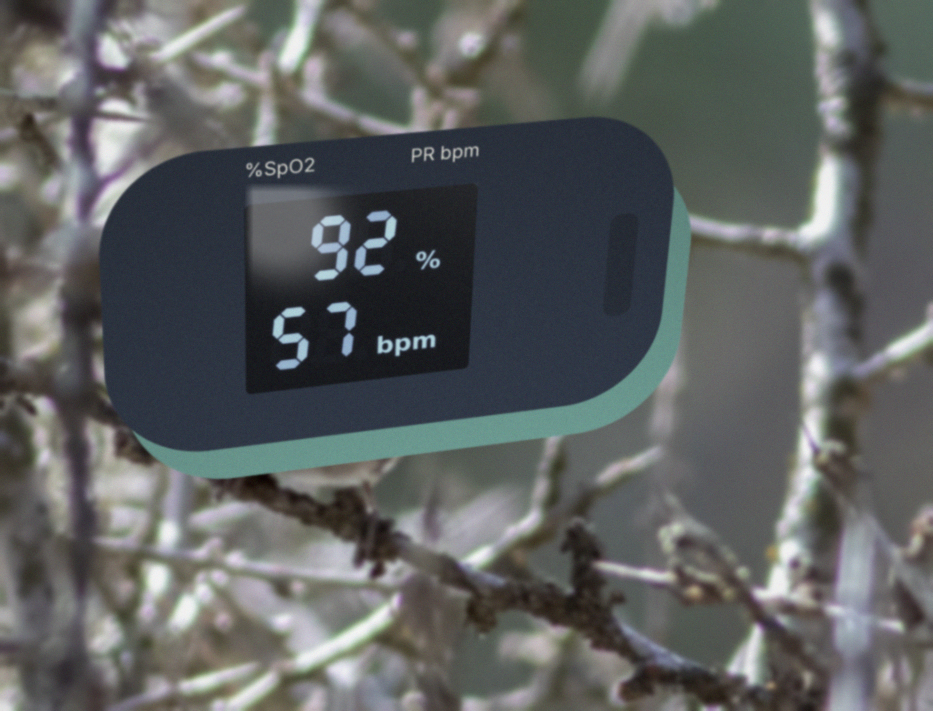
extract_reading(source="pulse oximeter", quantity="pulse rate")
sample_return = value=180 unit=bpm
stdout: value=57 unit=bpm
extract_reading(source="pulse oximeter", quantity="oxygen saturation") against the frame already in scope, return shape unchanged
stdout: value=92 unit=%
